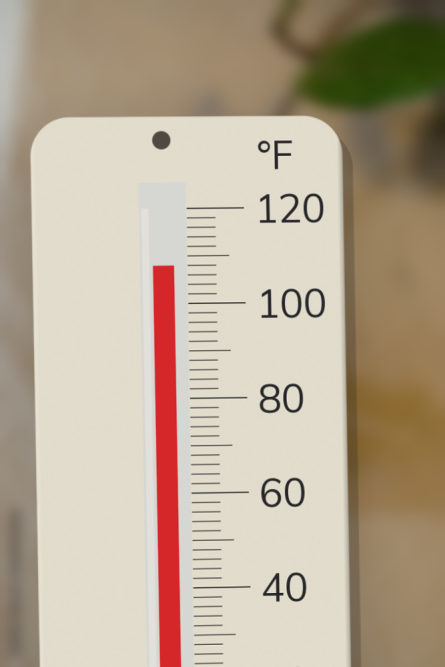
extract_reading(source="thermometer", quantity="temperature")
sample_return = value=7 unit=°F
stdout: value=108 unit=°F
